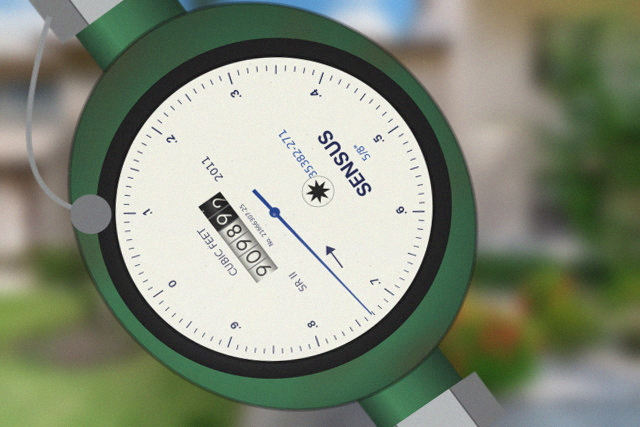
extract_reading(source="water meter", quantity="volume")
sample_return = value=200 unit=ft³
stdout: value=909891.73 unit=ft³
